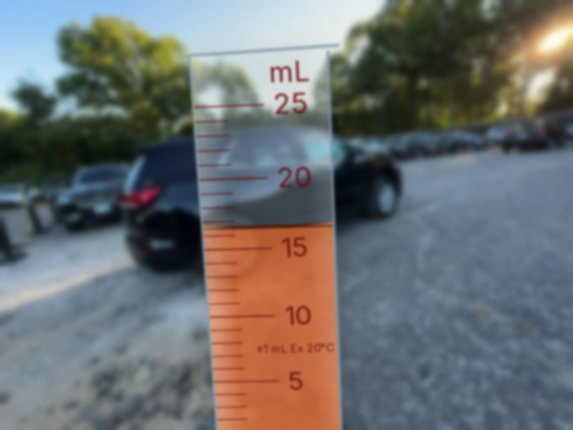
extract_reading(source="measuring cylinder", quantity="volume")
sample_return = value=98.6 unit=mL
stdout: value=16.5 unit=mL
